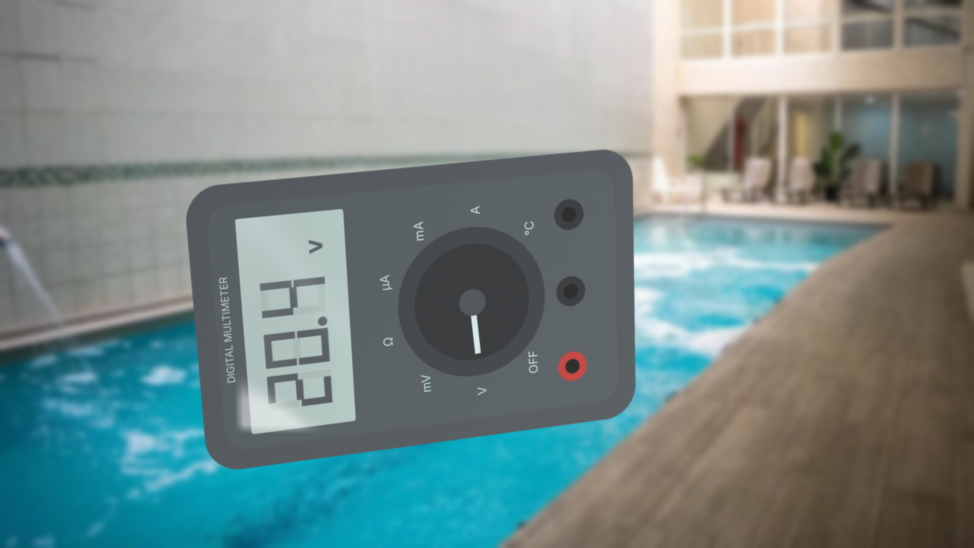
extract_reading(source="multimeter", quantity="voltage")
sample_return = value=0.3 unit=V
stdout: value=20.4 unit=V
